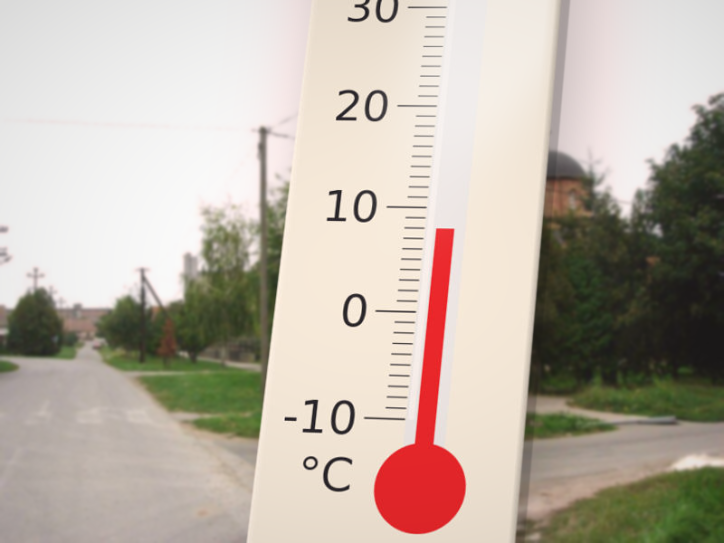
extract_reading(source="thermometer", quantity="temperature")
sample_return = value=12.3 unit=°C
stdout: value=8 unit=°C
